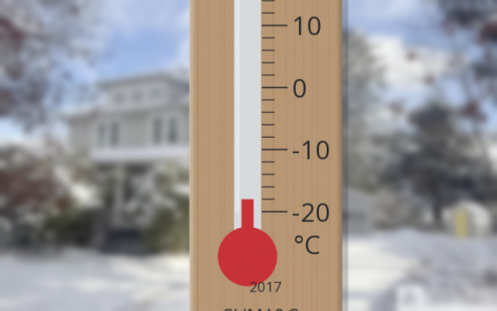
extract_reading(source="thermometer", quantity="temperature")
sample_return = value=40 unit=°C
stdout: value=-18 unit=°C
